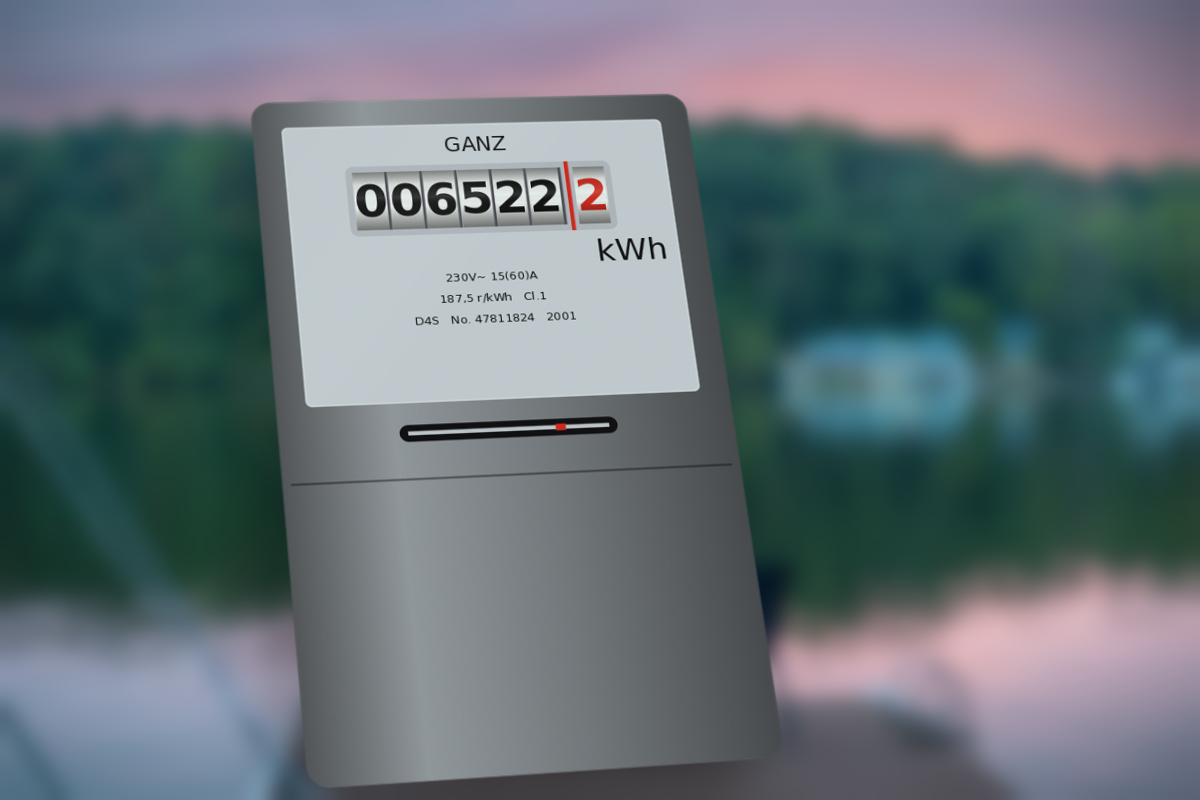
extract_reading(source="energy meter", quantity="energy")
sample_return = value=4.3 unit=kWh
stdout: value=6522.2 unit=kWh
